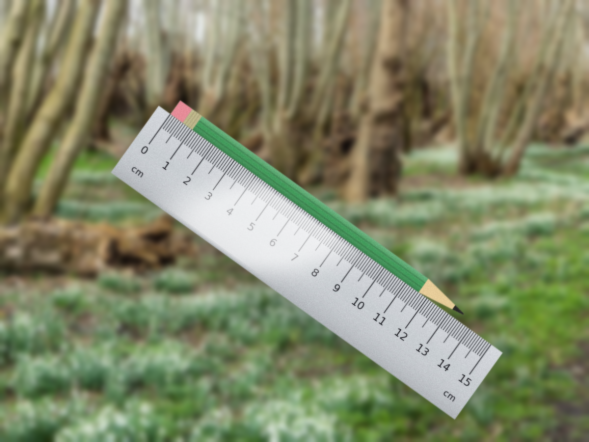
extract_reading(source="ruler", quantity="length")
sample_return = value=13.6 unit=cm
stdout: value=13.5 unit=cm
